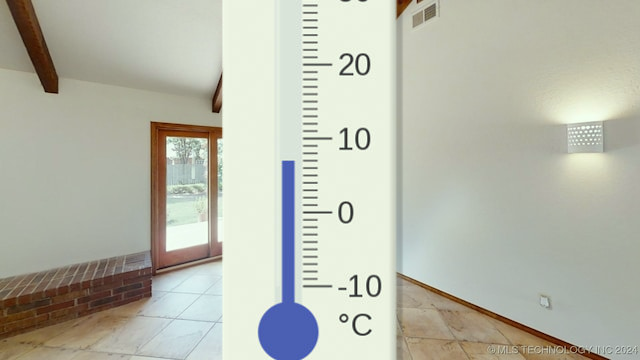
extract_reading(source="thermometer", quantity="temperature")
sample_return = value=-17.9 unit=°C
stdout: value=7 unit=°C
